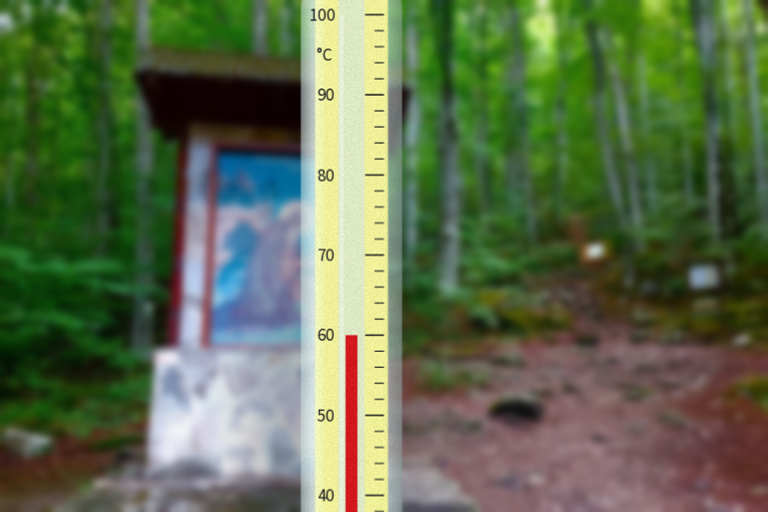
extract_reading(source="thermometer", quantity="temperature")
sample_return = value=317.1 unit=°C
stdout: value=60 unit=°C
